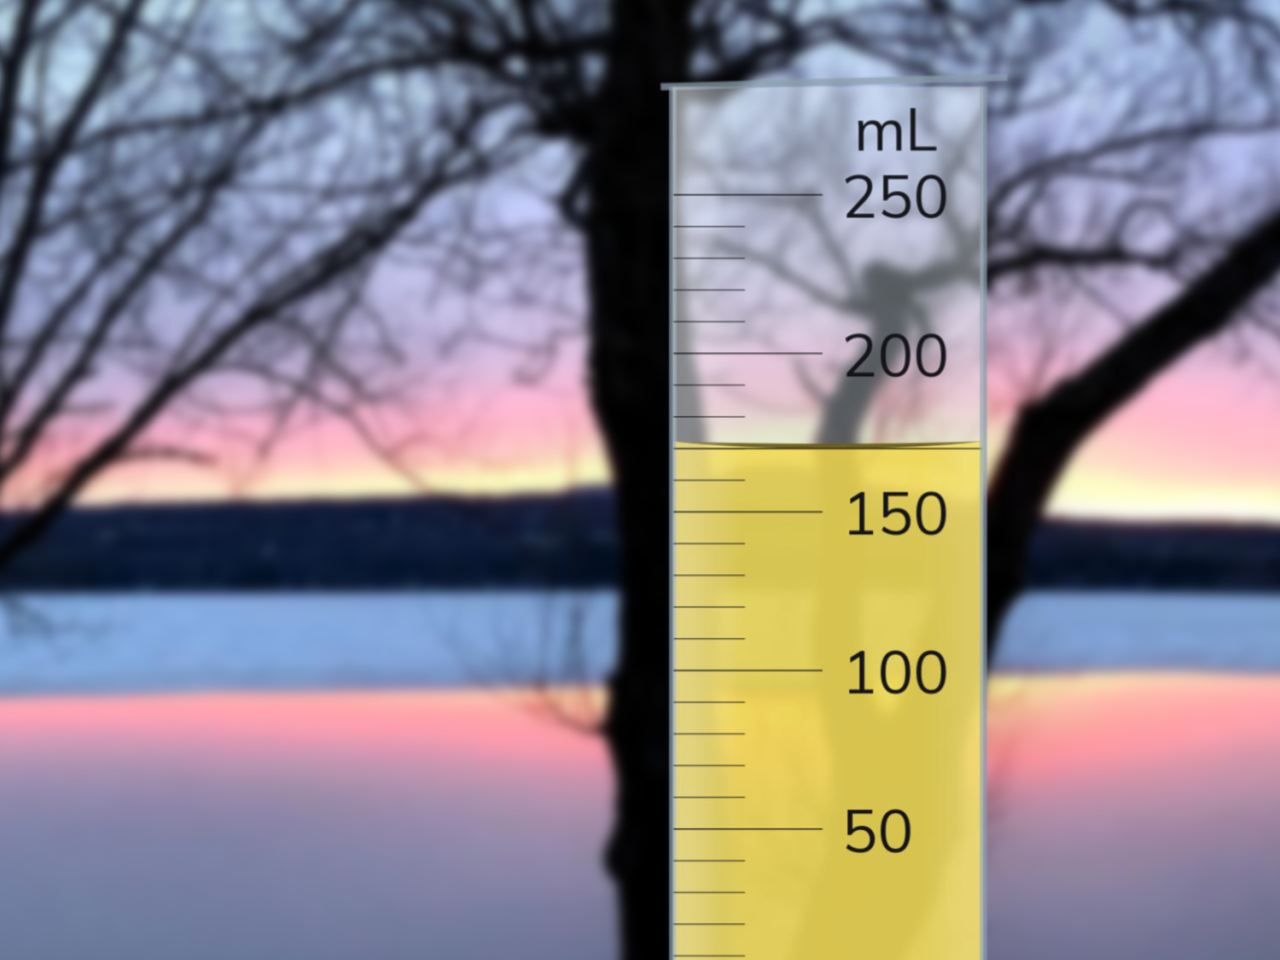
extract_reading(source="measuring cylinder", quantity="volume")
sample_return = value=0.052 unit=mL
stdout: value=170 unit=mL
